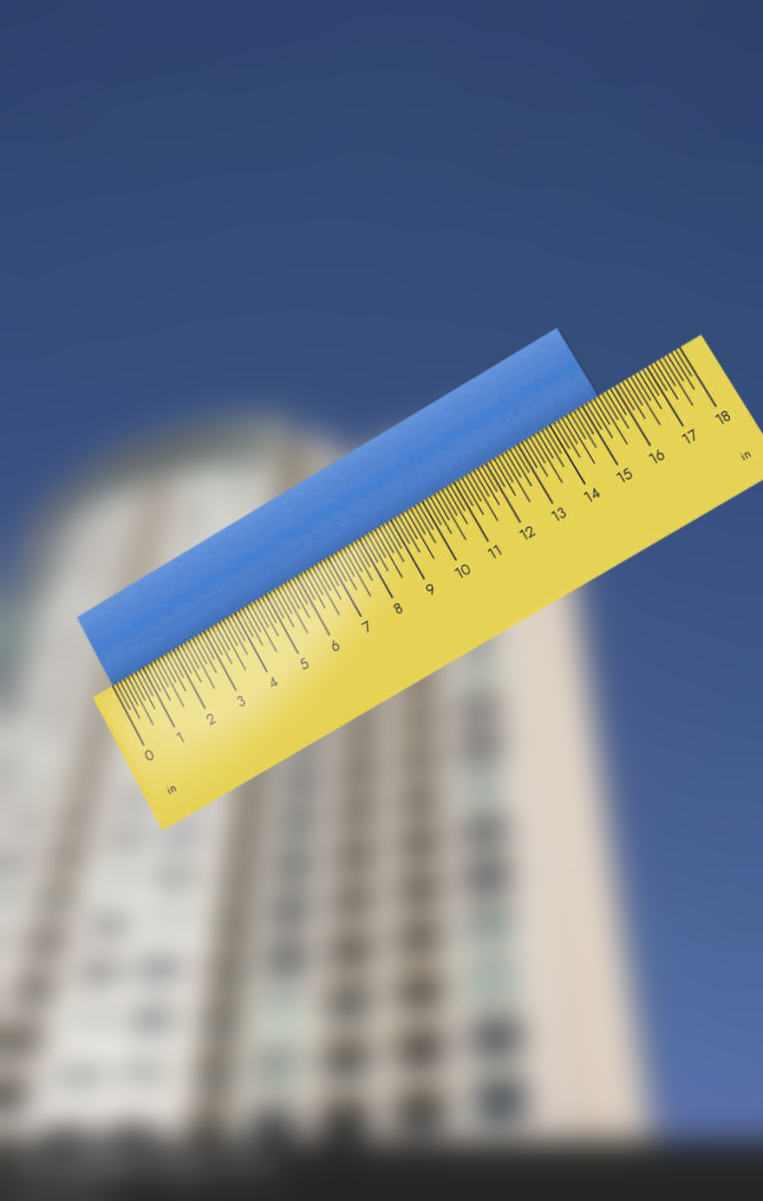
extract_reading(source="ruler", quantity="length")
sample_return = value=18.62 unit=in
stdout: value=15.5 unit=in
